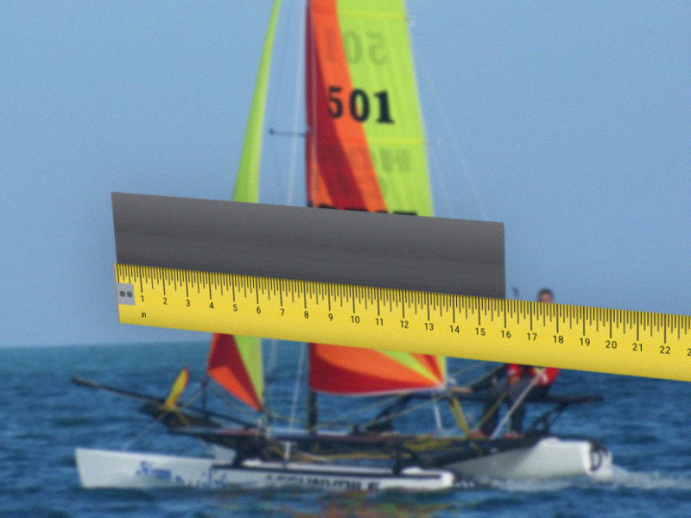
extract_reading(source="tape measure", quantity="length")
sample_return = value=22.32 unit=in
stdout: value=16 unit=in
